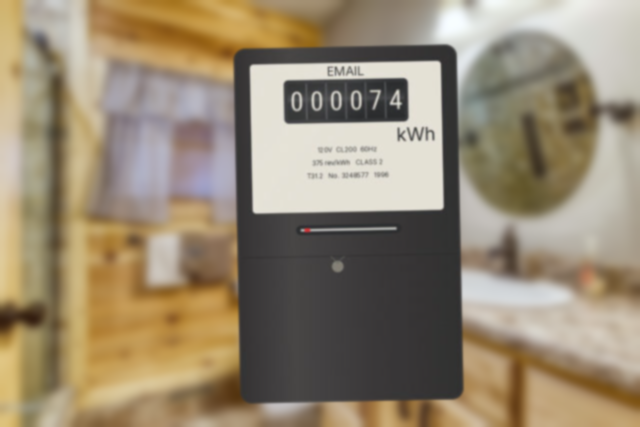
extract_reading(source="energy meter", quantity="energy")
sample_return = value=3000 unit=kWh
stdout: value=74 unit=kWh
